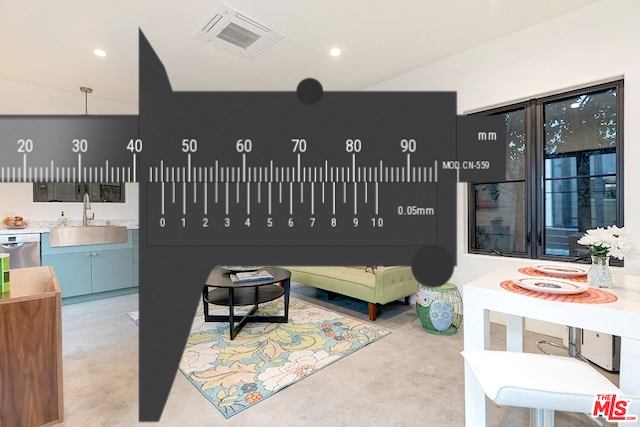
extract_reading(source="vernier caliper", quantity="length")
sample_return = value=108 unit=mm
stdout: value=45.2 unit=mm
